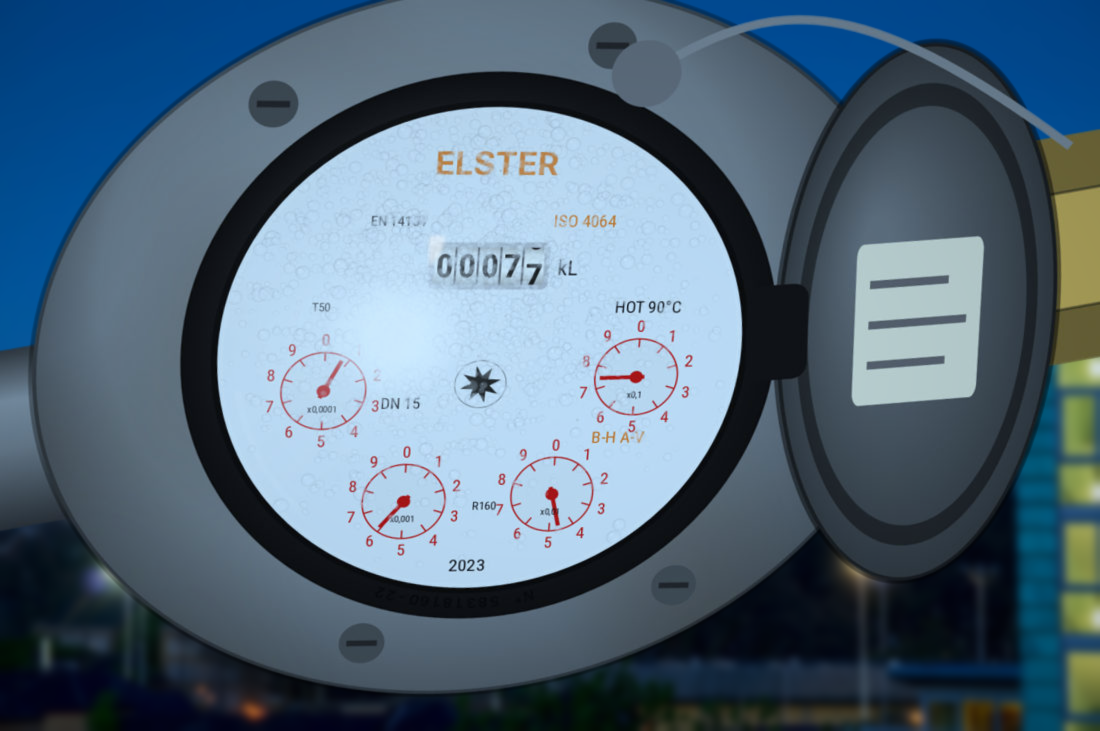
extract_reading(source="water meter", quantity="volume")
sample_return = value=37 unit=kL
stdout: value=76.7460 unit=kL
